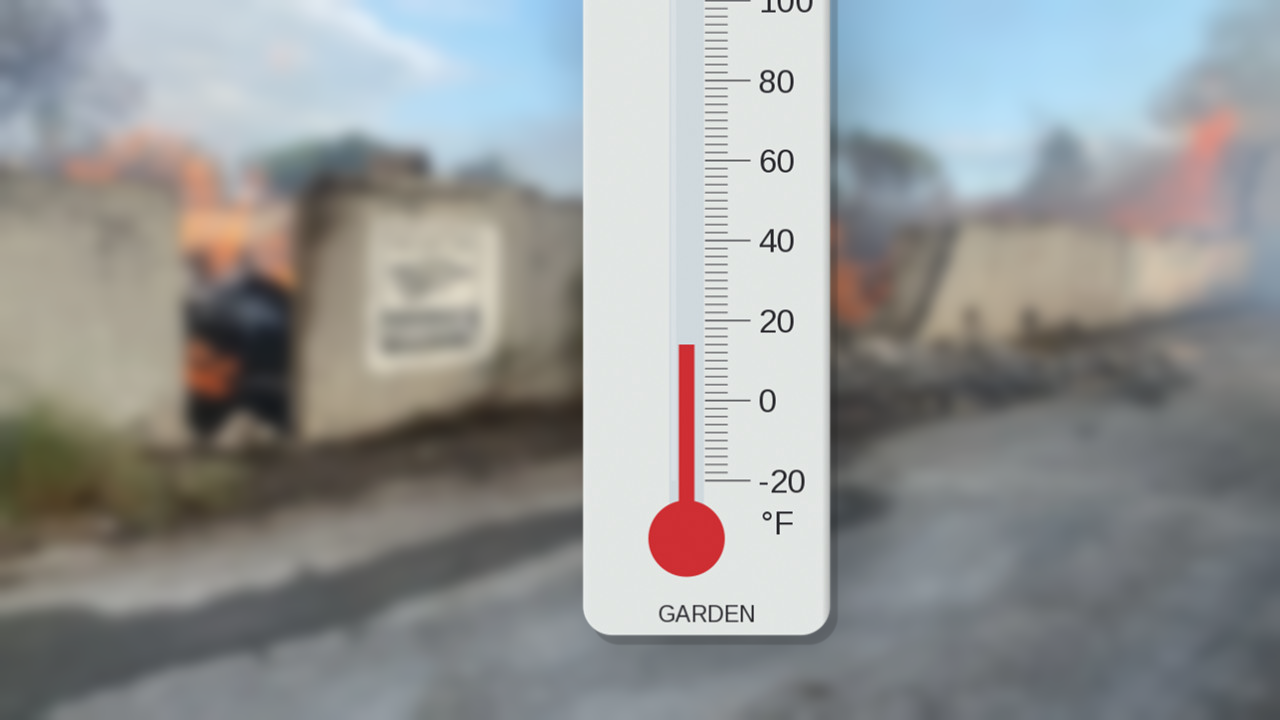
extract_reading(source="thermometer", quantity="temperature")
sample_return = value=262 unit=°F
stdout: value=14 unit=°F
